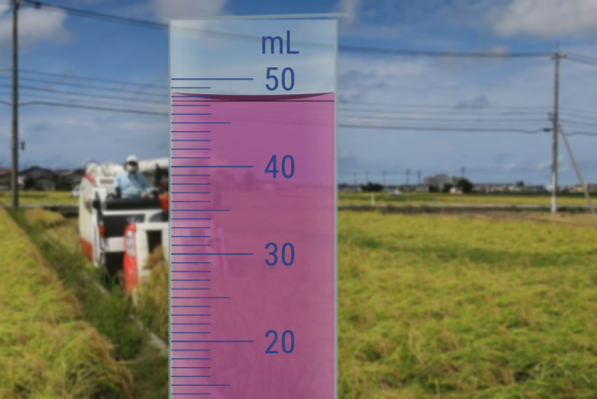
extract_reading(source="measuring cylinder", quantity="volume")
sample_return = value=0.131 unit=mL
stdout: value=47.5 unit=mL
